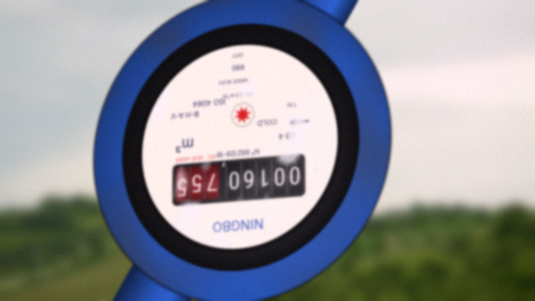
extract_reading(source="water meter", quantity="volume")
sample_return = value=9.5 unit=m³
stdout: value=160.755 unit=m³
